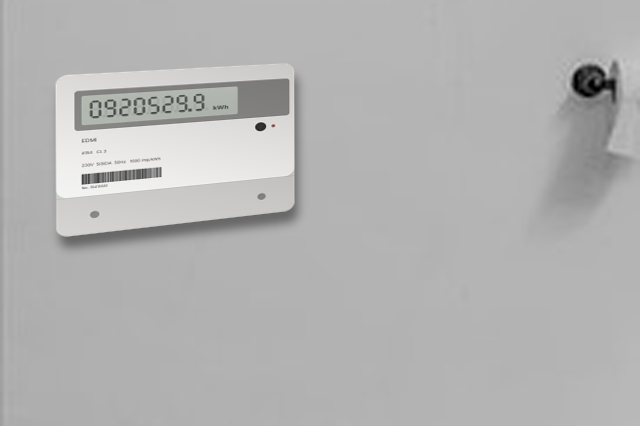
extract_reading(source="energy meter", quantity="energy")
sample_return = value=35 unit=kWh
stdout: value=920529.9 unit=kWh
